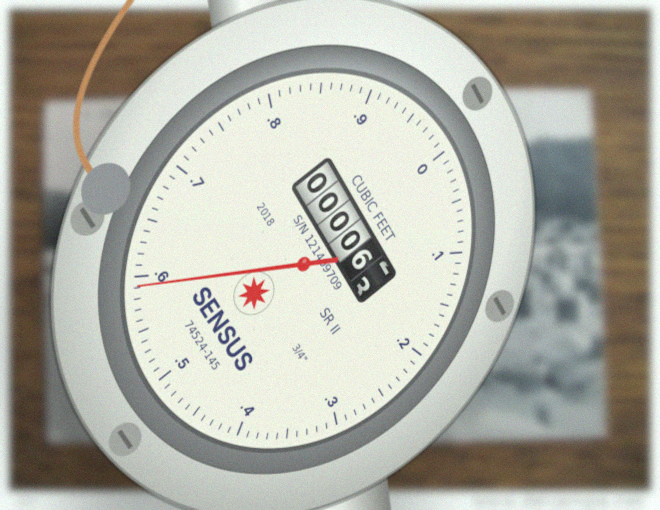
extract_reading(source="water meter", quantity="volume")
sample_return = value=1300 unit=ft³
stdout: value=62.59 unit=ft³
